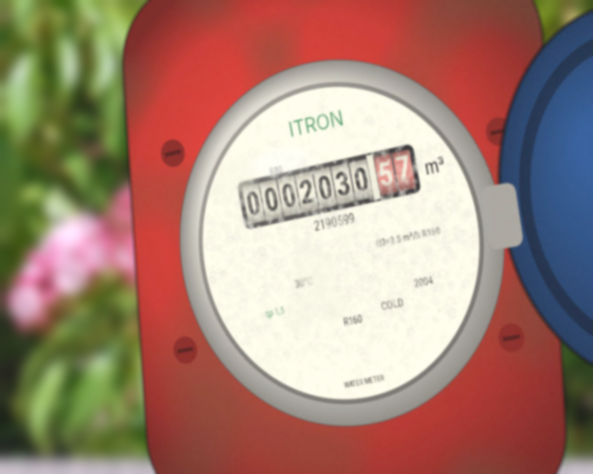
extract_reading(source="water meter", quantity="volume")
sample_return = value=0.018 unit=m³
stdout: value=2030.57 unit=m³
